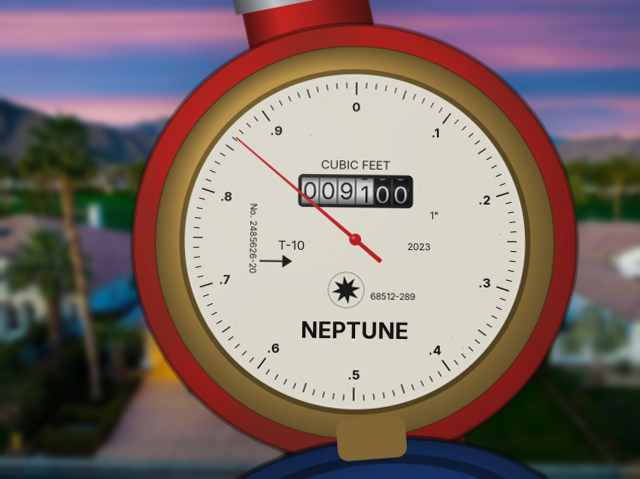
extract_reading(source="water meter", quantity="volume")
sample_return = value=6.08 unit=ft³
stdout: value=9099.86 unit=ft³
